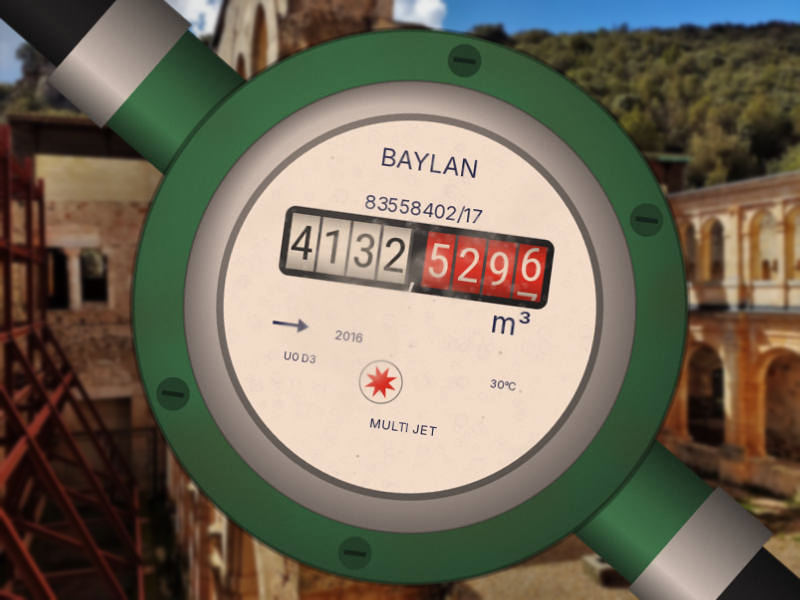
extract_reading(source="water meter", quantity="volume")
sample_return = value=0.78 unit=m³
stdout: value=4132.5296 unit=m³
